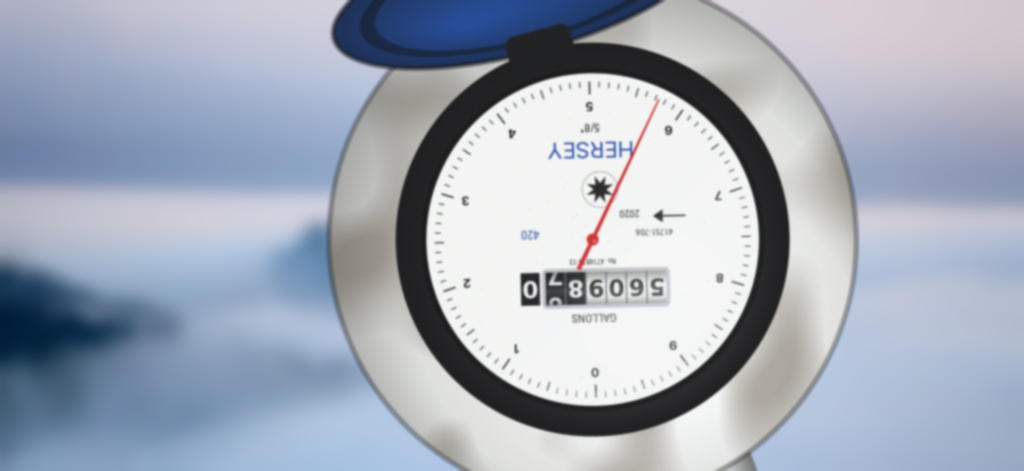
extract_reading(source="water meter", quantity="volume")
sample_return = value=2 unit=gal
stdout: value=5609865.7 unit=gal
